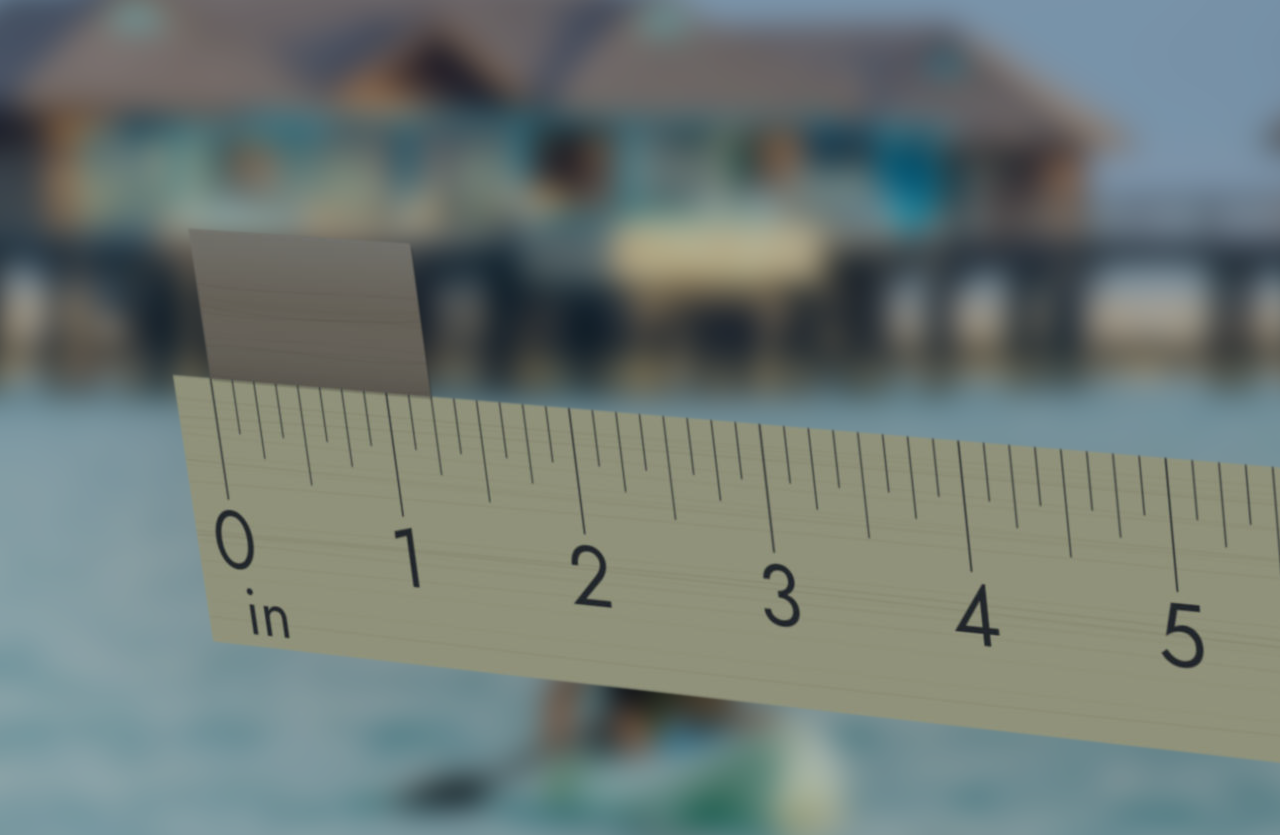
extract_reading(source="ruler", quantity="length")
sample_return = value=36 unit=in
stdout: value=1.25 unit=in
